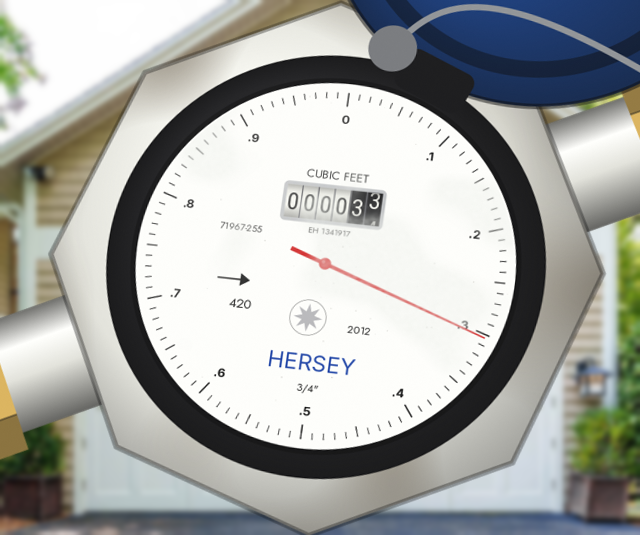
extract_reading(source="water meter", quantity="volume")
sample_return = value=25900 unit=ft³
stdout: value=33.30 unit=ft³
